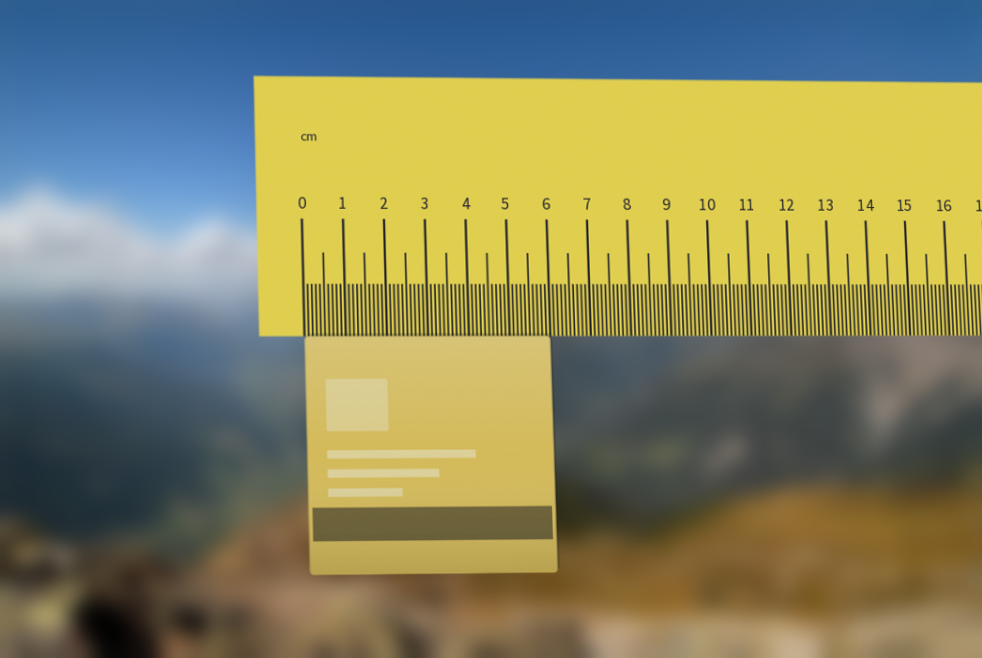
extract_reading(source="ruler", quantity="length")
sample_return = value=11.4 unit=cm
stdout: value=6 unit=cm
